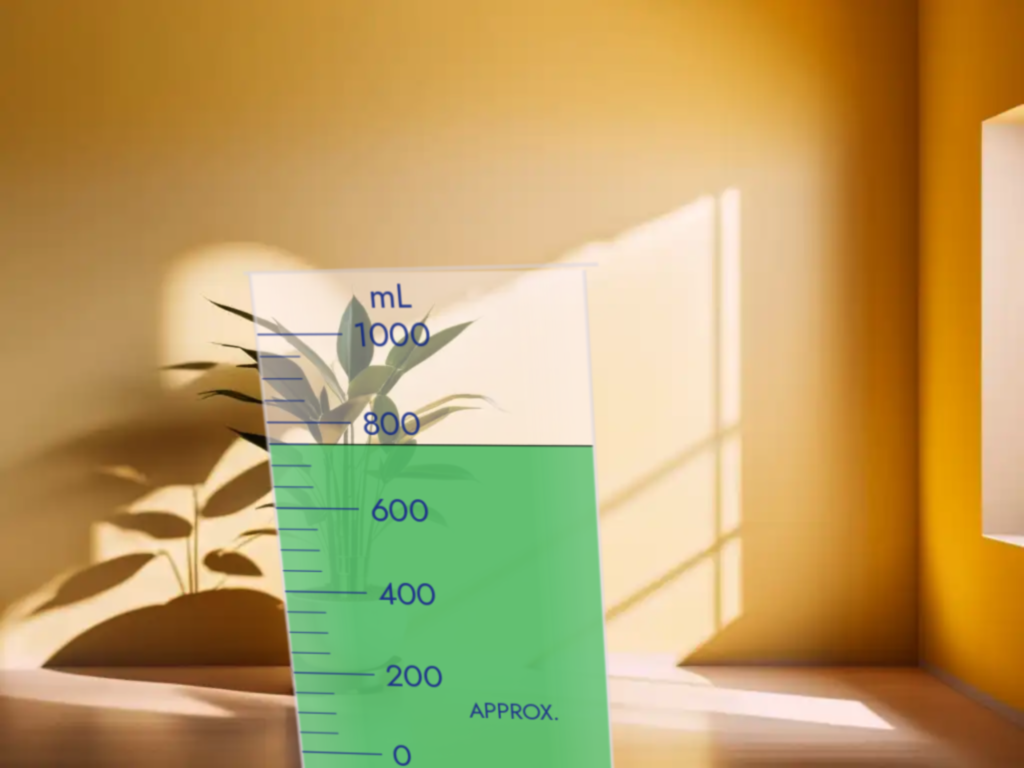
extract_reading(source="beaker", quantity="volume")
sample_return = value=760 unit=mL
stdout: value=750 unit=mL
